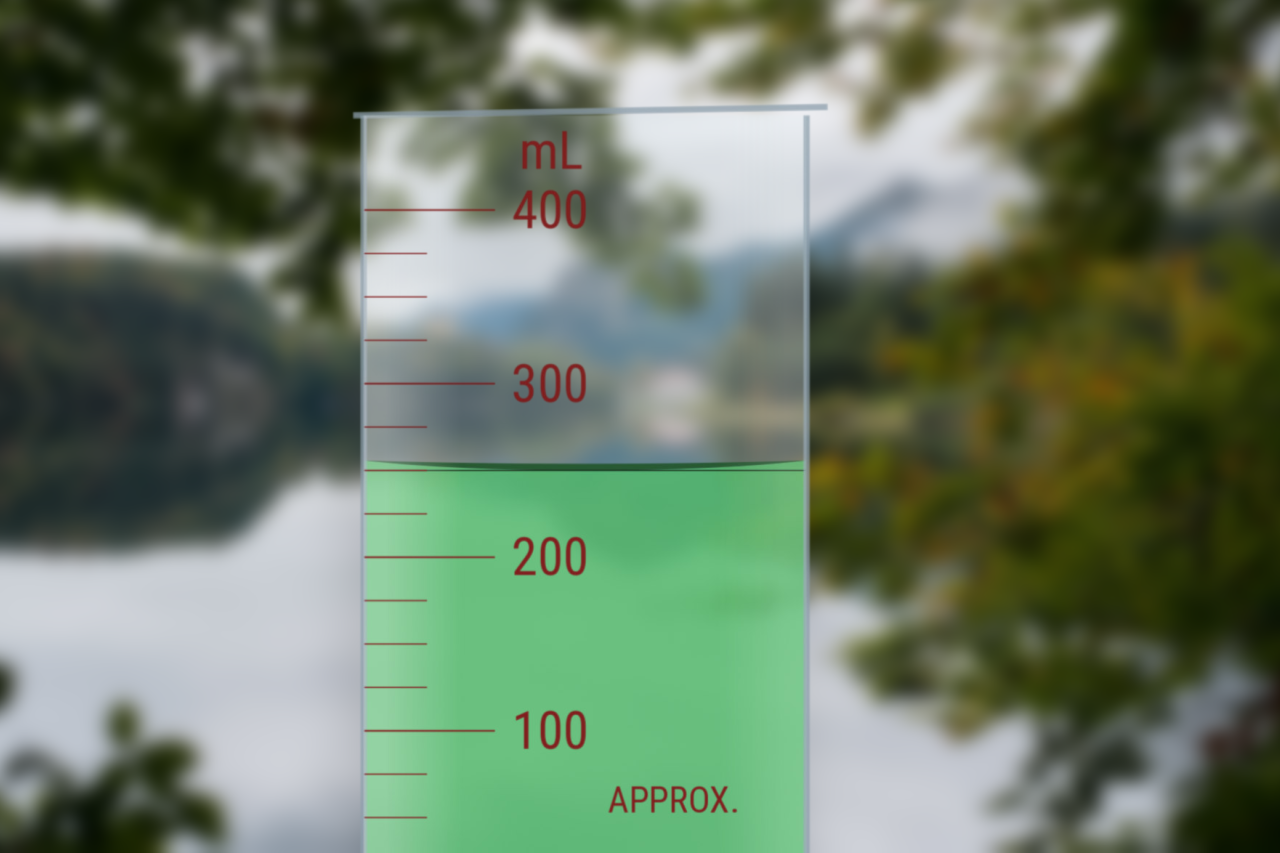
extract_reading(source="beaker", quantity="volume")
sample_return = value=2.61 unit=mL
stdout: value=250 unit=mL
